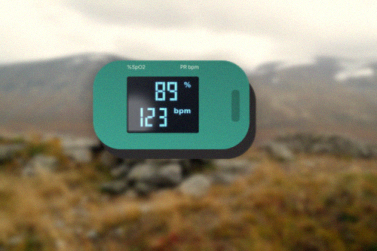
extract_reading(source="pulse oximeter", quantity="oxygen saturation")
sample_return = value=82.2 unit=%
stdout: value=89 unit=%
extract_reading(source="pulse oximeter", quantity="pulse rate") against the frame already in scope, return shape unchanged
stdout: value=123 unit=bpm
